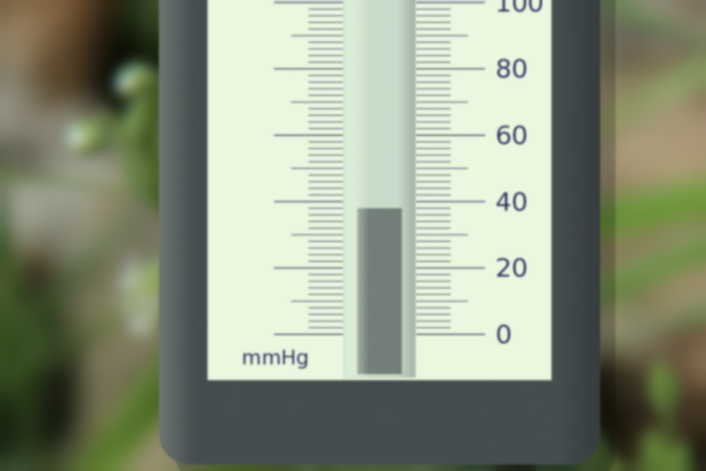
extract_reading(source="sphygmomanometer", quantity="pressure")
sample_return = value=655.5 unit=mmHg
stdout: value=38 unit=mmHg
